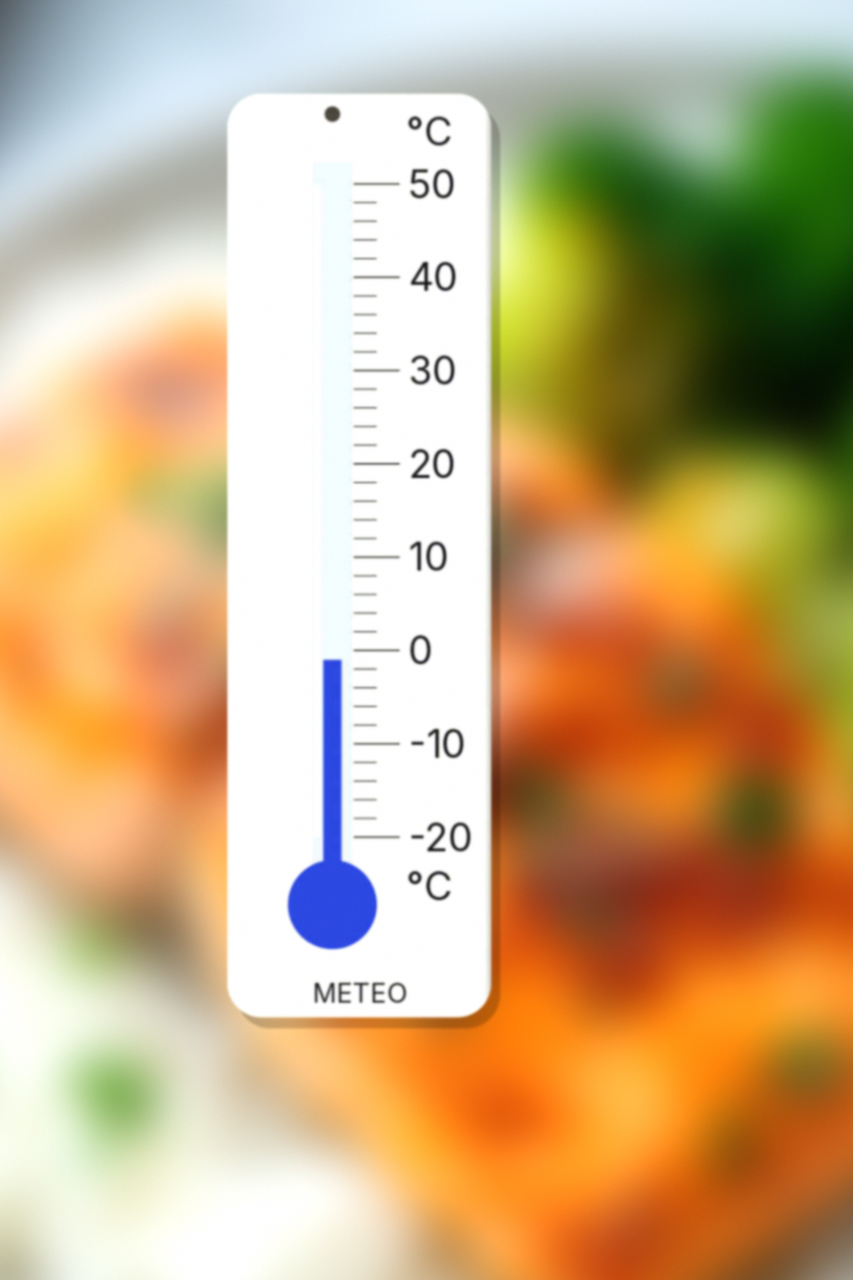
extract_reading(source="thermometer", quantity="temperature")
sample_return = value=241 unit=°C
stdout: value=-1 unit=°C
